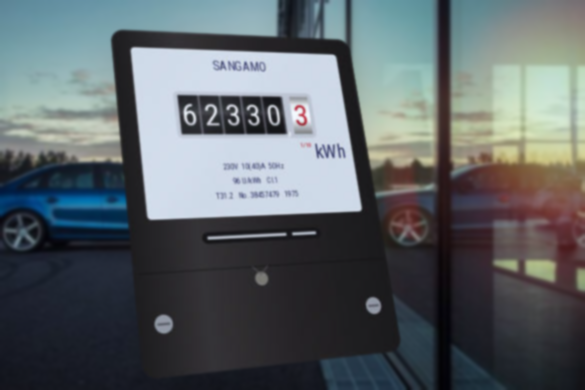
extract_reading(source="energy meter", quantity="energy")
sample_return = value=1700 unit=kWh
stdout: value=62330.3 unit=kWh
